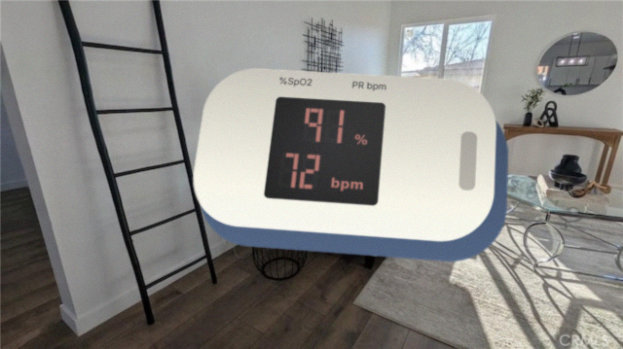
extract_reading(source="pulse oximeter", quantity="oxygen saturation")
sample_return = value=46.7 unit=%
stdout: value=91 unit=%
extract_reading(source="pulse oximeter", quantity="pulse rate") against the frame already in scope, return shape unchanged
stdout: value=72 unit=bpm
